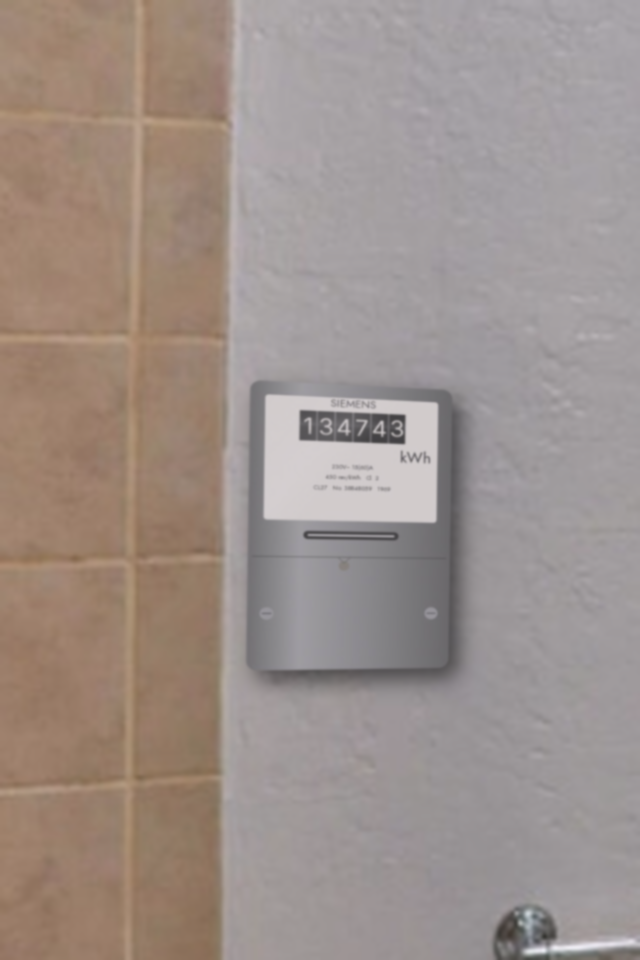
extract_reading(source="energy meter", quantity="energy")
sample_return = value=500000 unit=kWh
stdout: value=134743 unit=kWh
